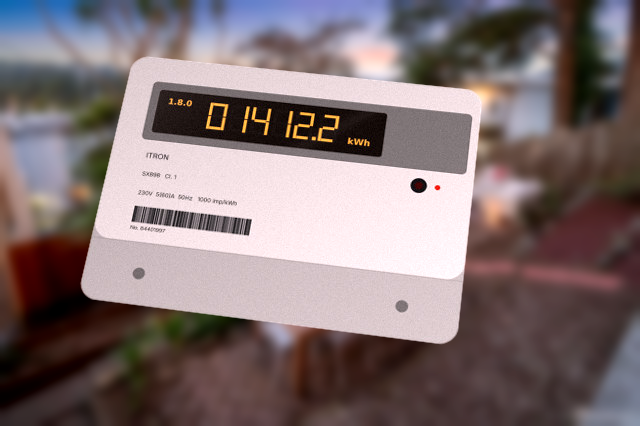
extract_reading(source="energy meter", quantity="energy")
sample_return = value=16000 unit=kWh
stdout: value=1412.2 unit=kWh
